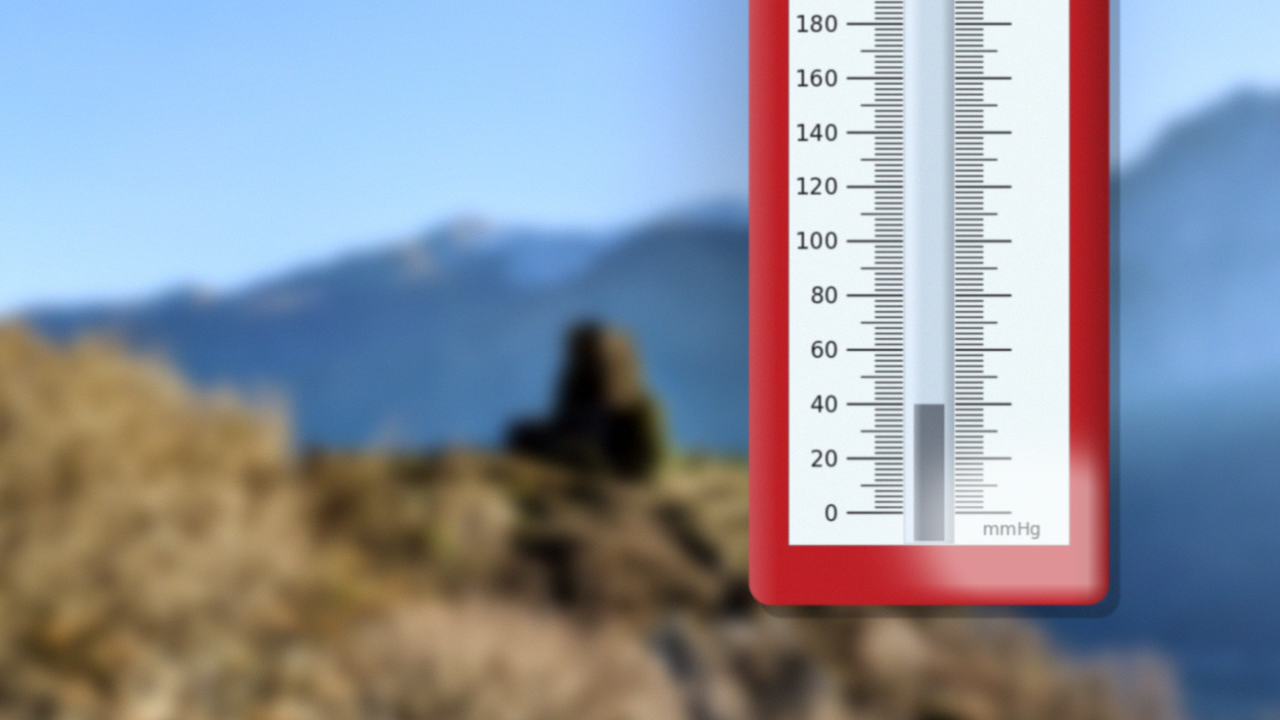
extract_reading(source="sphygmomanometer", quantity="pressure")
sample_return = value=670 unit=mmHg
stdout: value=40 unit=mmHg
